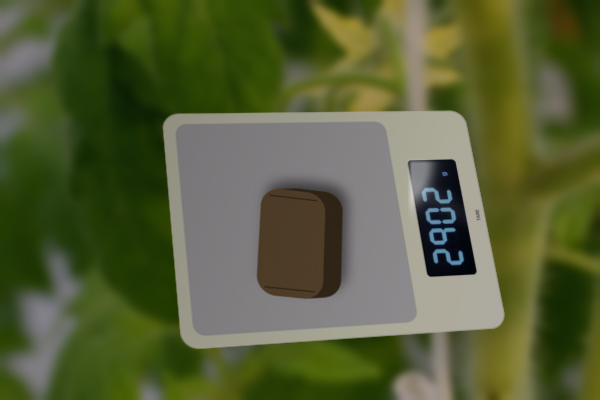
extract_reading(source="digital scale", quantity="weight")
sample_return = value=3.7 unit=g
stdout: value=2902 unit=g
